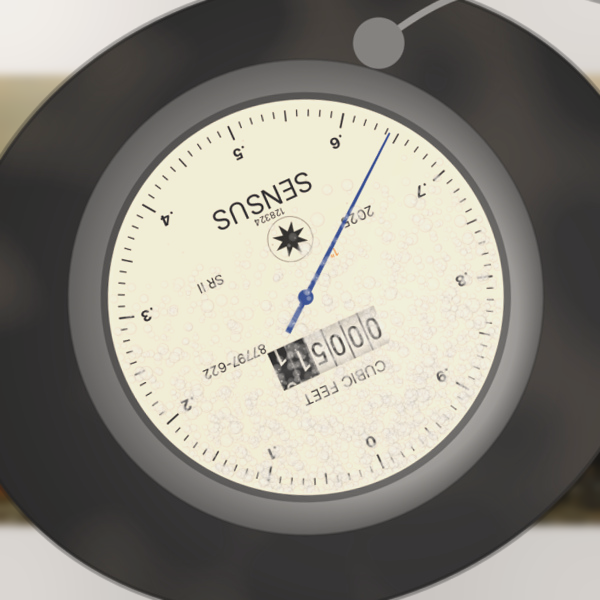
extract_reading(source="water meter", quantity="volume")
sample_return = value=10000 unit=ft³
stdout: value=510.64 unit=ft³
